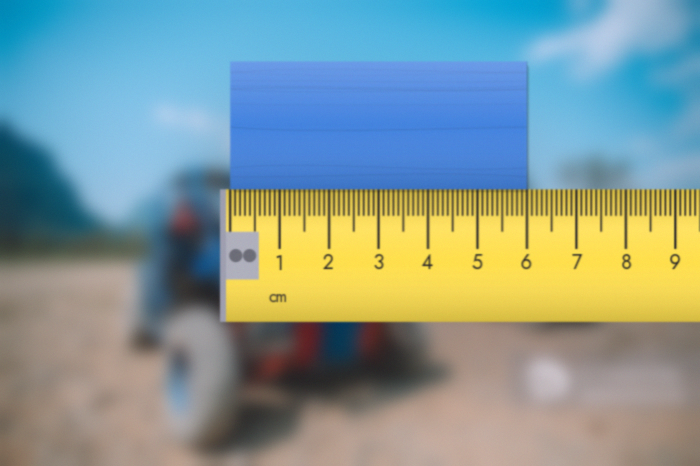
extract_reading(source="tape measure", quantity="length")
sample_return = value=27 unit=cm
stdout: value=6 unit=cm
